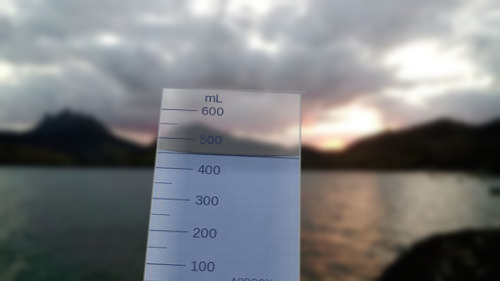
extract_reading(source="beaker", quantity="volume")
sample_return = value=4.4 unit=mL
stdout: value=450 unit=mL
